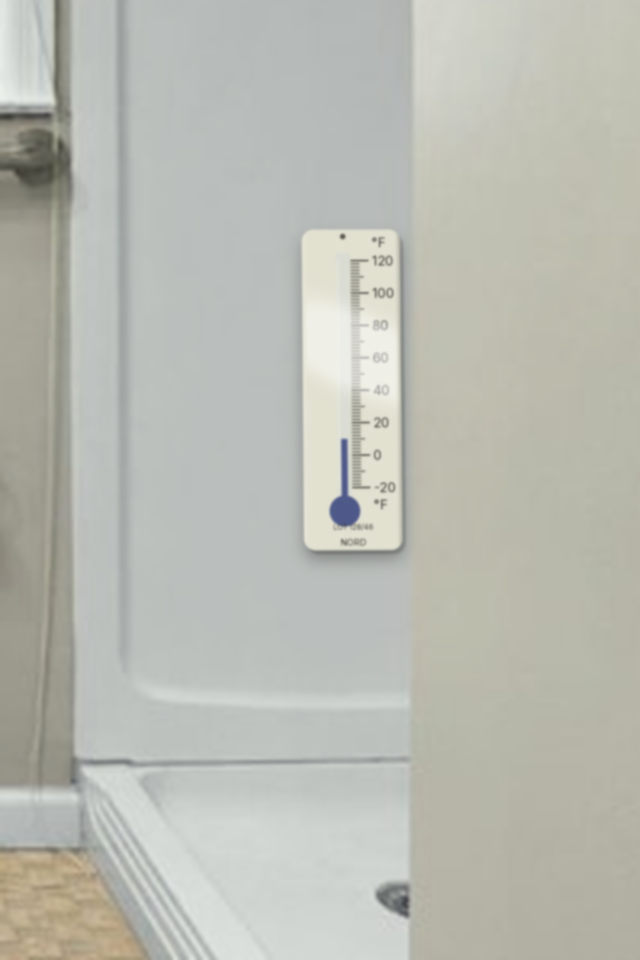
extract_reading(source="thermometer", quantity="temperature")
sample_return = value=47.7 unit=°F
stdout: value=10 unit=°F
